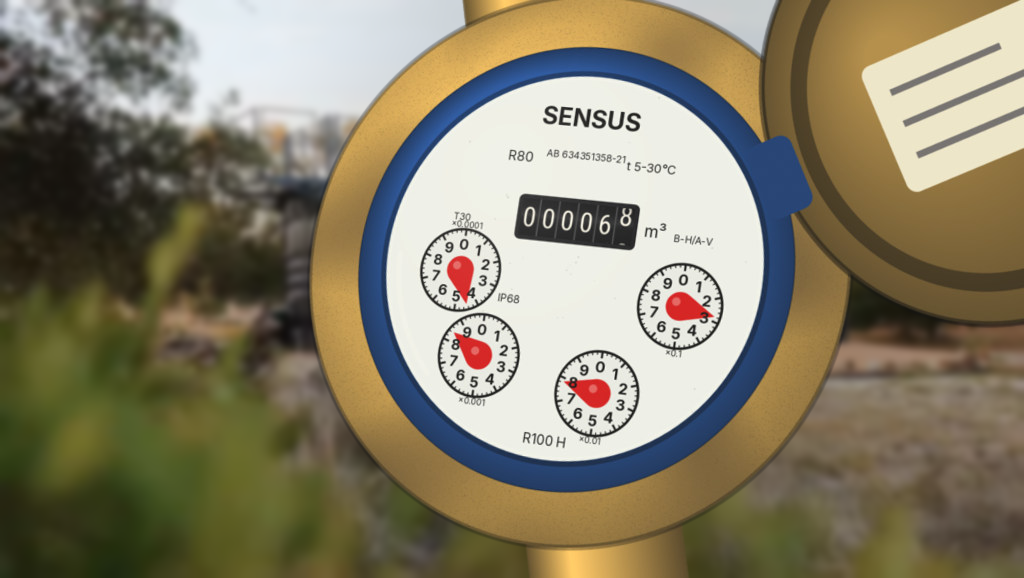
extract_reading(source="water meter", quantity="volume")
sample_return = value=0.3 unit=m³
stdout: value=68.2784 unit=m³
